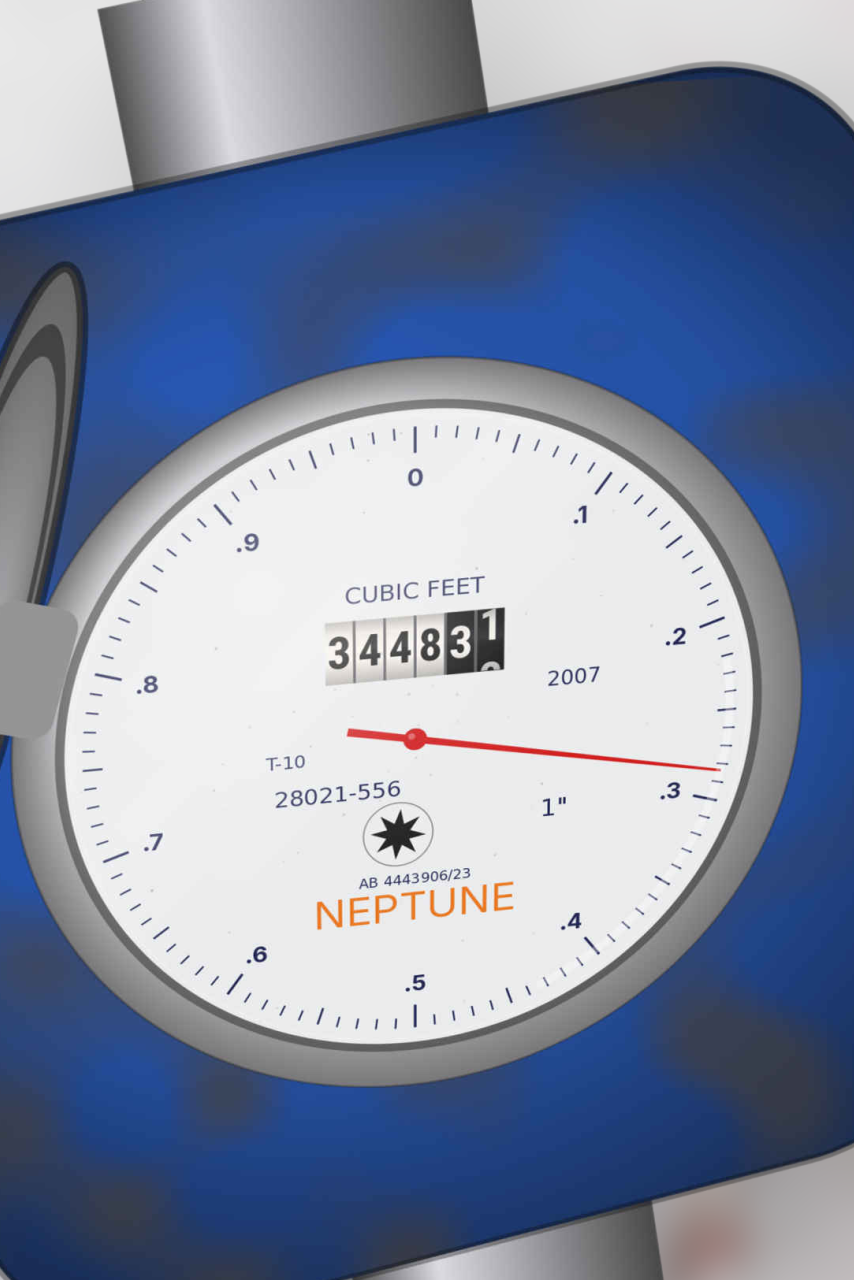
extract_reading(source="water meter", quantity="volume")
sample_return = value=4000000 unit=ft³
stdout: value=344831.28 unit=ft³
